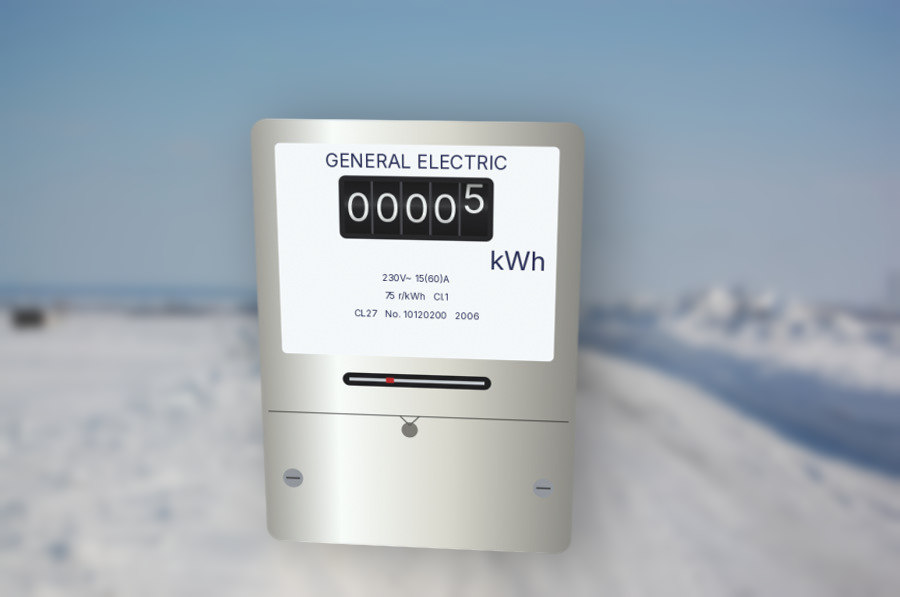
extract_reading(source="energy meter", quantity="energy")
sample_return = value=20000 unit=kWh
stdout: value=5 unit=kWh
